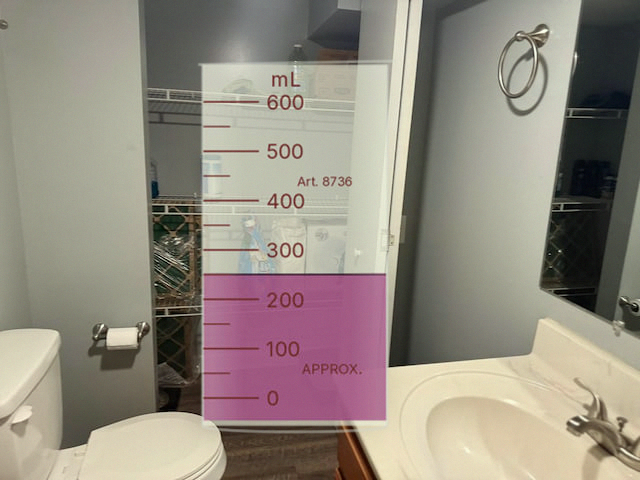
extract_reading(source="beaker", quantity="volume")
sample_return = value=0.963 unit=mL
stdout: value=250 unit=mL
